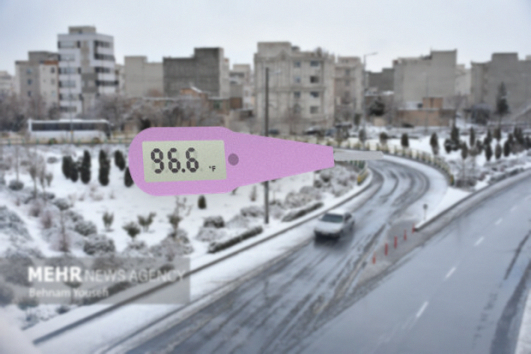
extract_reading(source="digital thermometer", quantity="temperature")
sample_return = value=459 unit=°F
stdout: value=96.6 unit=°F
